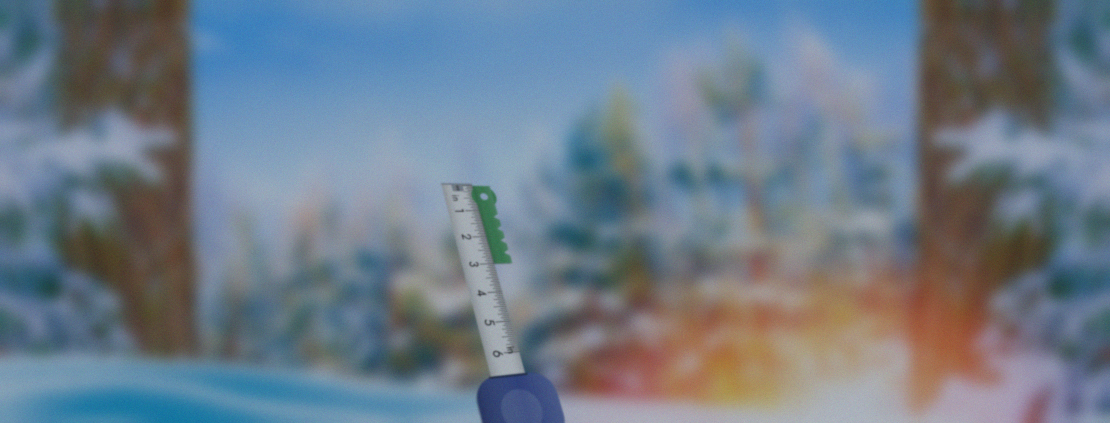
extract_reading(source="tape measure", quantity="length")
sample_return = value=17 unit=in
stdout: value=3 unit=in
